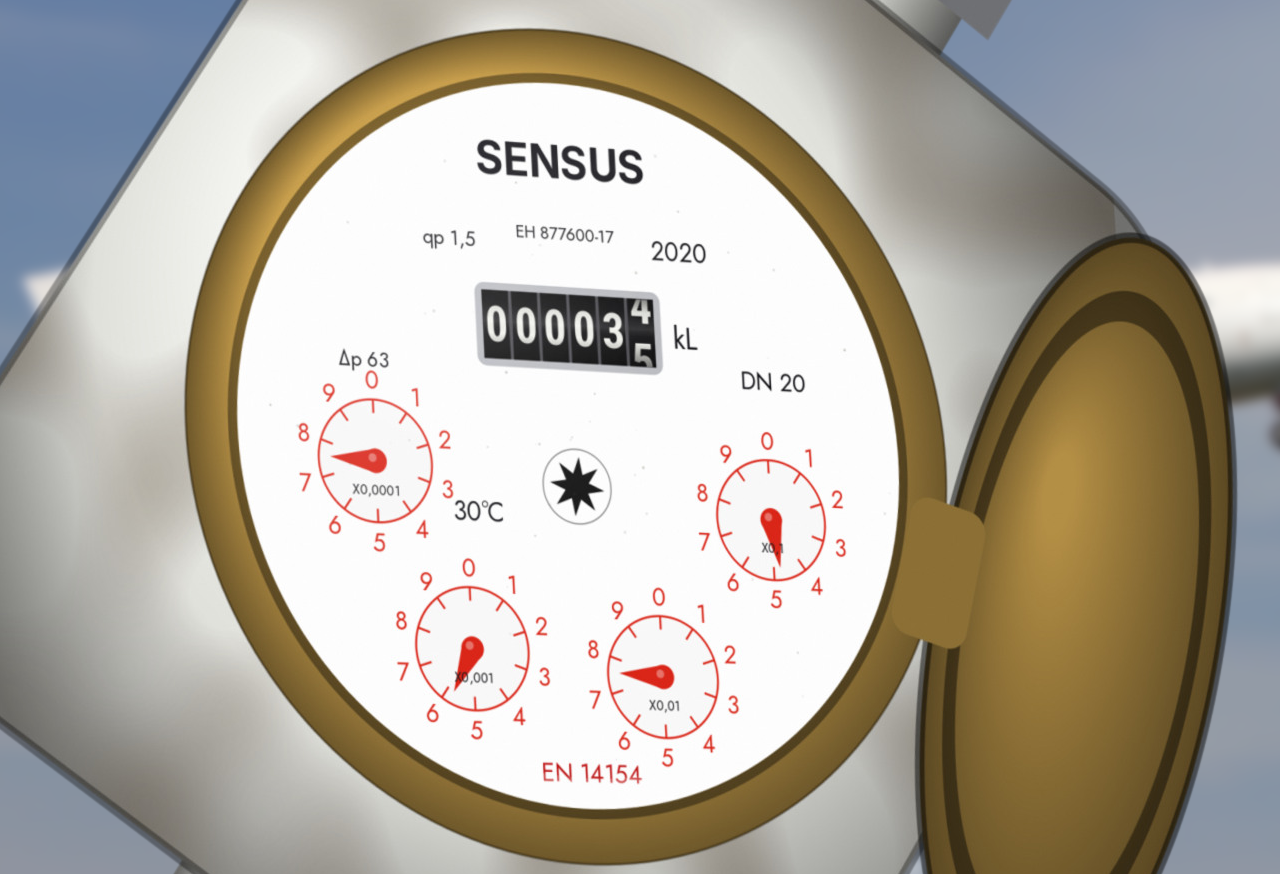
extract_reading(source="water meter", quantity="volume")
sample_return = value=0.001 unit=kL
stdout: value=34.4757 unit=kL
